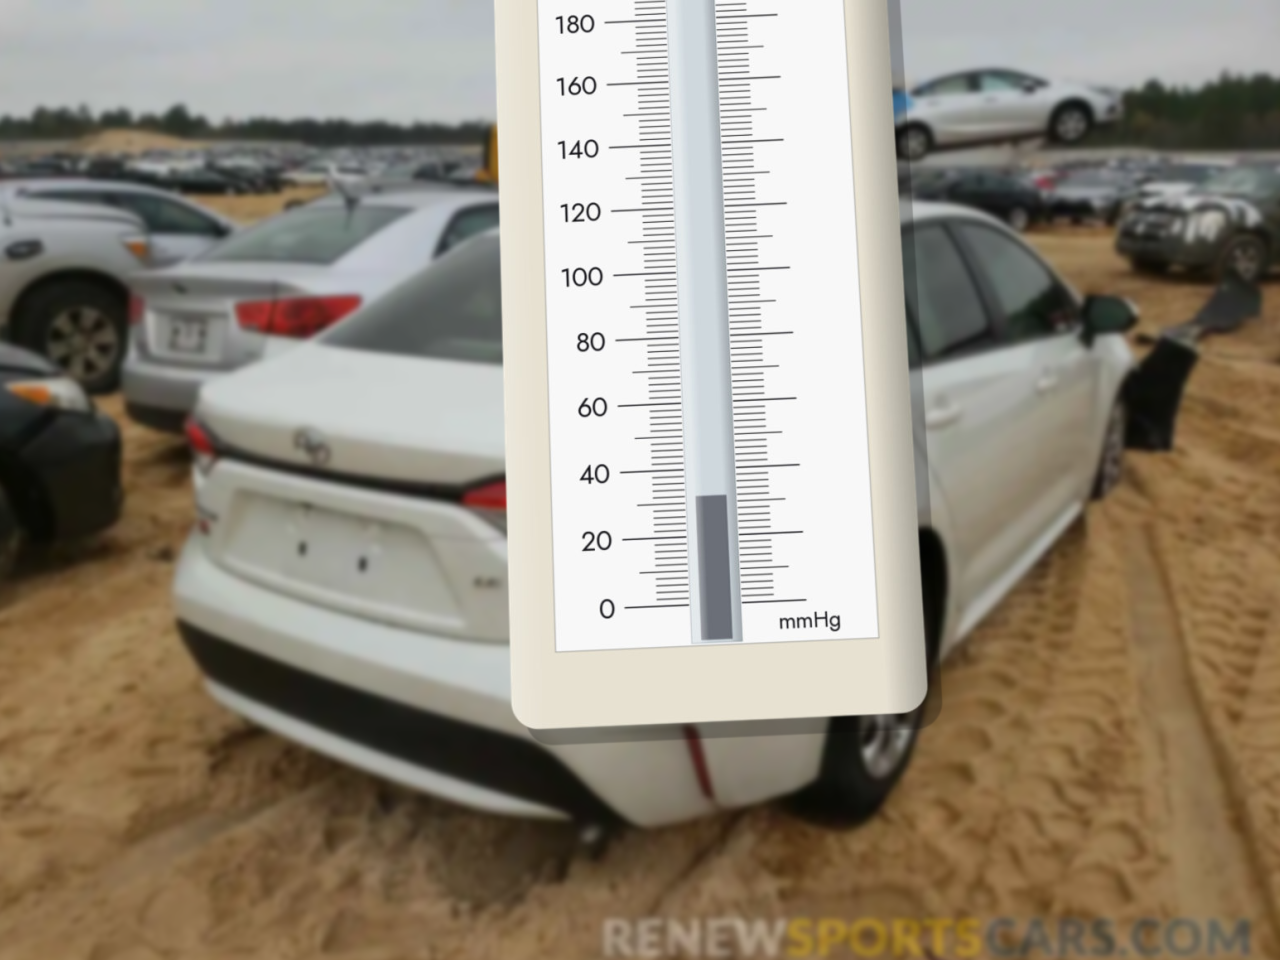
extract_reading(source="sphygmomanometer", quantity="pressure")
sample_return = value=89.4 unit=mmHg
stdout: value=32 unit=mmHg
